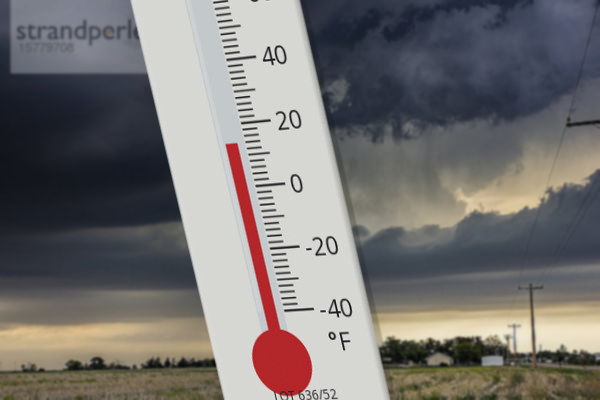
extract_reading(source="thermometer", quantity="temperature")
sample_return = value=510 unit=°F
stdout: value=14 unit=°F
